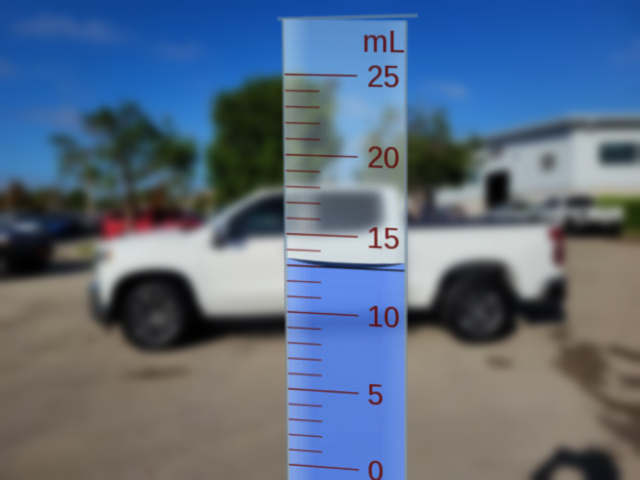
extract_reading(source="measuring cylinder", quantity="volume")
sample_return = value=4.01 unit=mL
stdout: value=13 unit=mL
